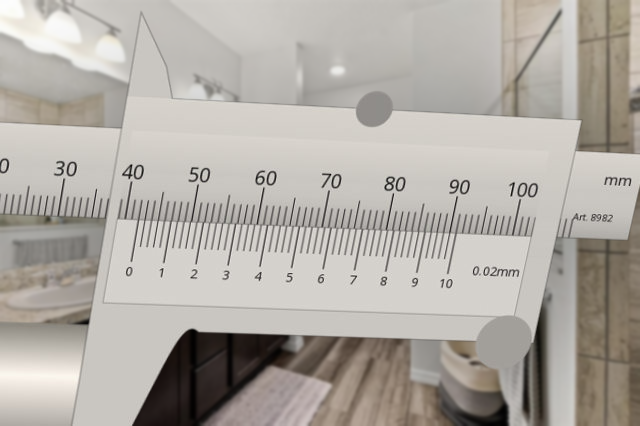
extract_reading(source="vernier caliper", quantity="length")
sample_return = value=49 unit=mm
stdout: value=42.0 unit=mm
